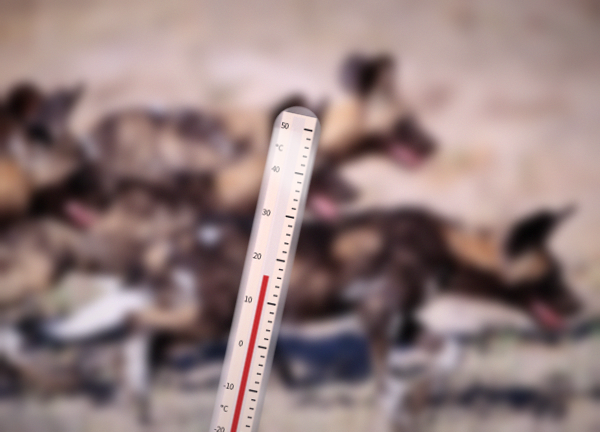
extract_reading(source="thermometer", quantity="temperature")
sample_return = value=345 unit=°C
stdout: value=16 unit=°C
